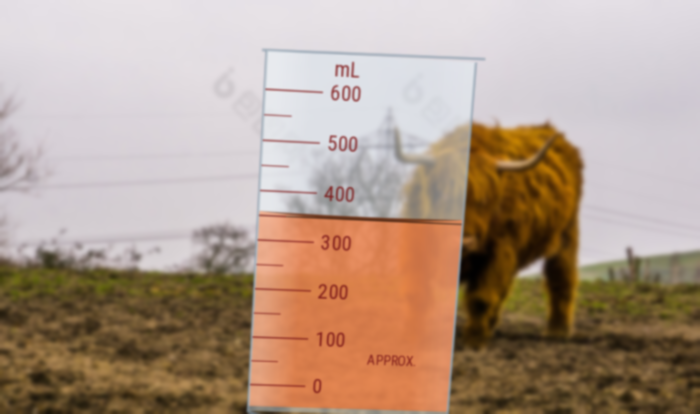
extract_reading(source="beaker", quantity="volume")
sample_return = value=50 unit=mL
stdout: value=350 unit=mL
